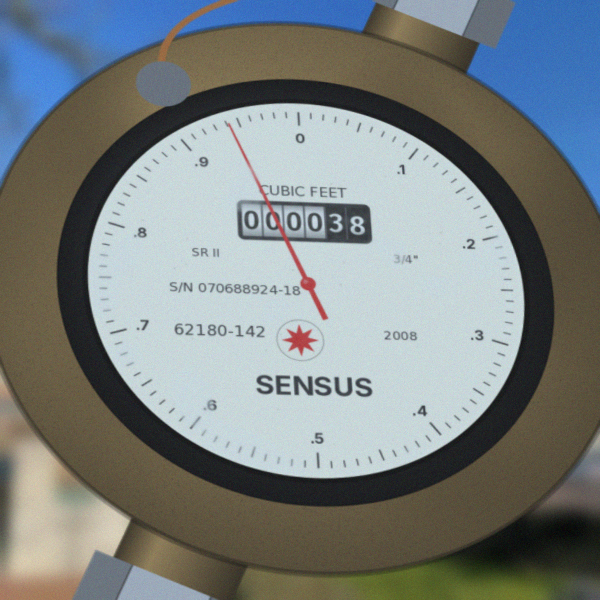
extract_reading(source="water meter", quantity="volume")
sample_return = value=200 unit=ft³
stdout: value=37.94 unit=ft³
